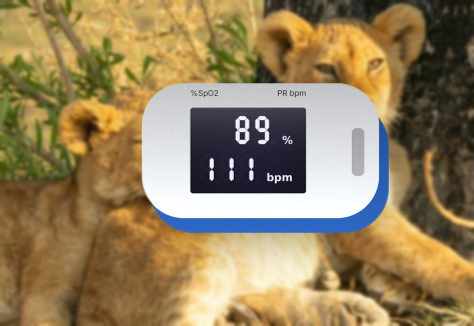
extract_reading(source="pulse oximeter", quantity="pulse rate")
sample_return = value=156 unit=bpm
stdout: value=111 unit=bpm
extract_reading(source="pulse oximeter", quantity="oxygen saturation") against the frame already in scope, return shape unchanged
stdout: value=89 unit=%
